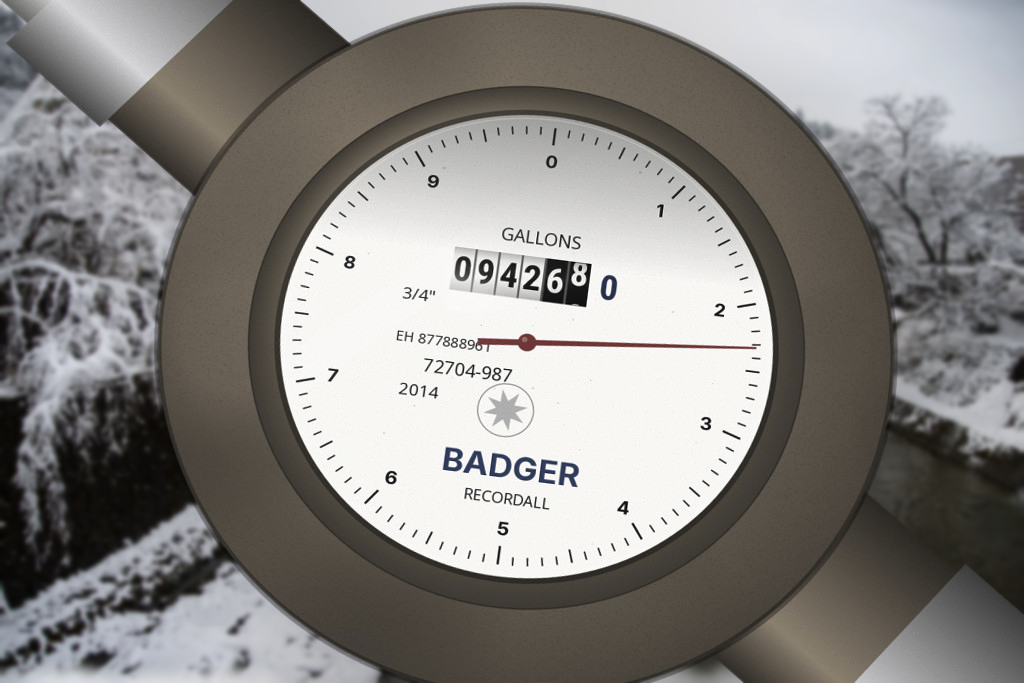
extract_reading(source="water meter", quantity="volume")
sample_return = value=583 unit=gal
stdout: value=942682.3 unit=gal
